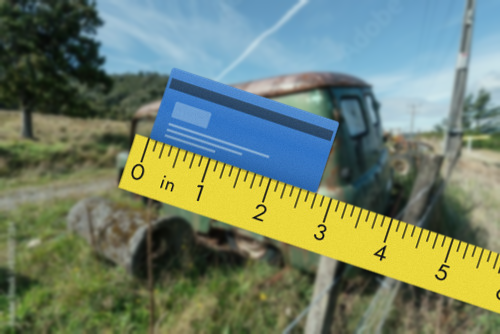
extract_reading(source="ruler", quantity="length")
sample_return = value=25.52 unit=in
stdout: value=2.75 unit=in
